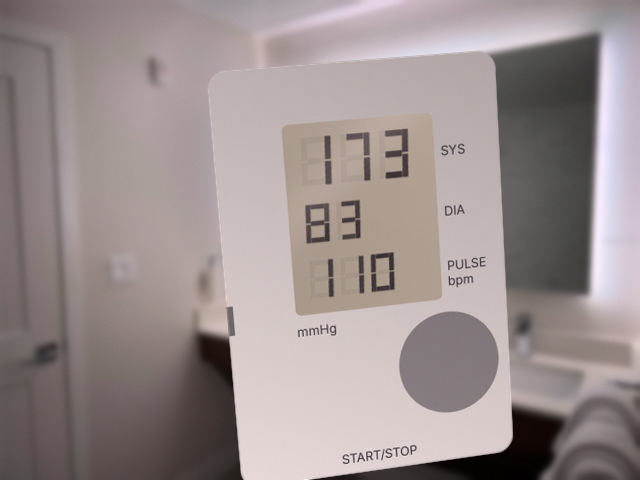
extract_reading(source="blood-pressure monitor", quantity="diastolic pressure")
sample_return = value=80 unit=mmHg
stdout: value=83 unit=mmHg
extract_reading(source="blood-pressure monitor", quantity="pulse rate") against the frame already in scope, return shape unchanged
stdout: value=110 unit=bpm
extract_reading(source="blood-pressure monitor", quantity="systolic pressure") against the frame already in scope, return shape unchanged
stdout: value=173 unit=mmHg
